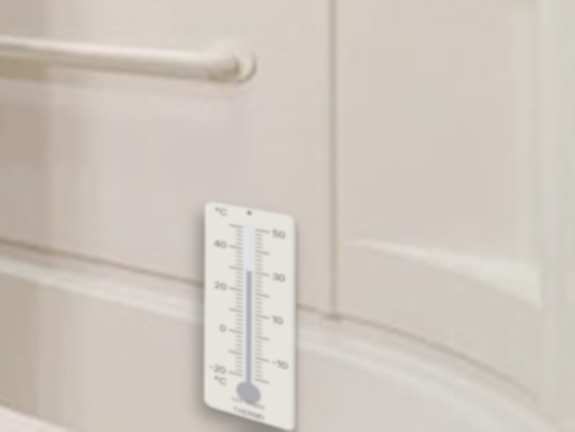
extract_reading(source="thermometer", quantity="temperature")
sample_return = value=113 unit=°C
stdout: value=30 unit=°C
